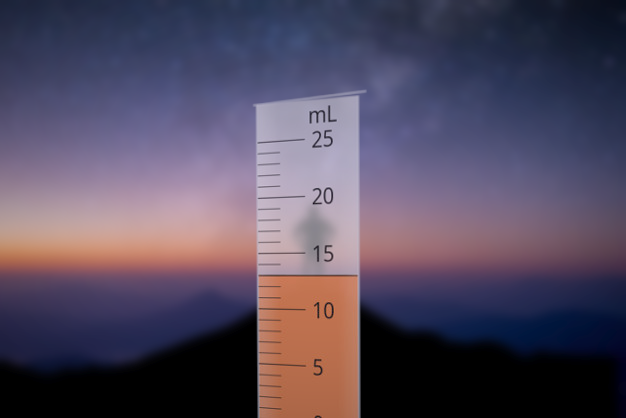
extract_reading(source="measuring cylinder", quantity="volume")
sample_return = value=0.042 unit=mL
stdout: value=13 unit=mL
